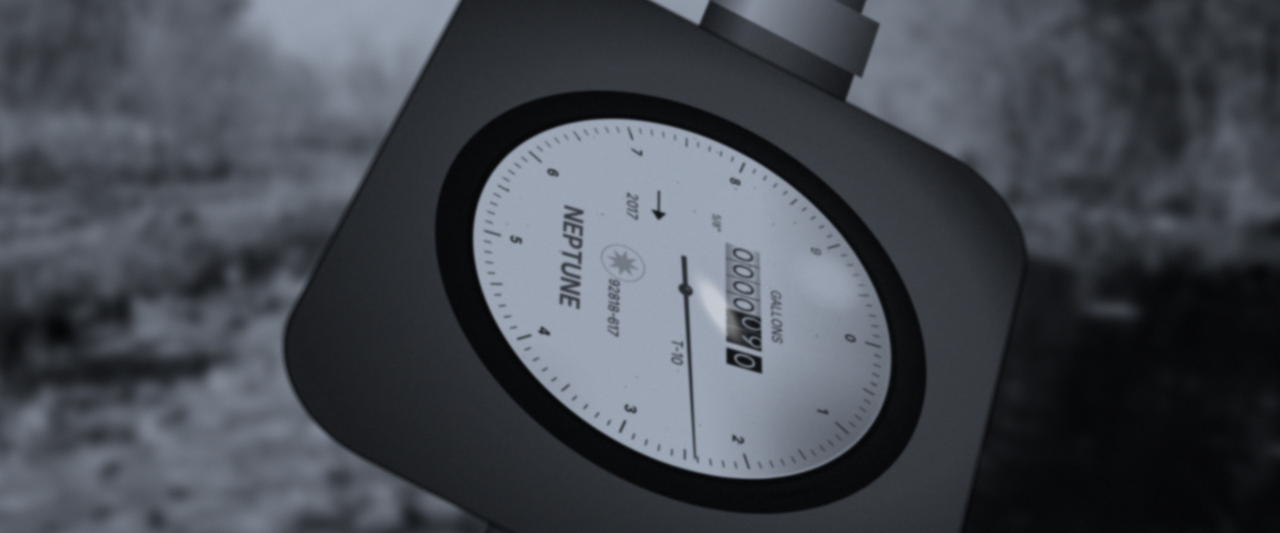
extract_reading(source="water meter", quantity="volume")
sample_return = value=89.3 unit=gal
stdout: value=92.4 unit=gal
